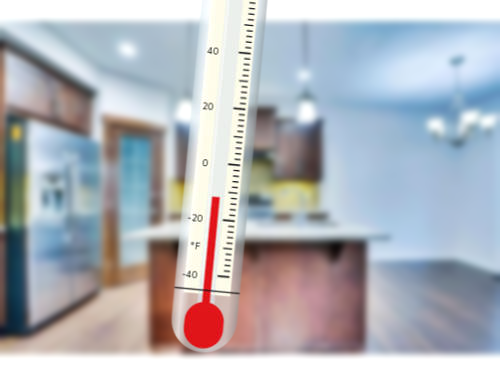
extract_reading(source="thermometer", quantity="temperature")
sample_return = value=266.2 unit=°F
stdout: value=-12 unit=°F
